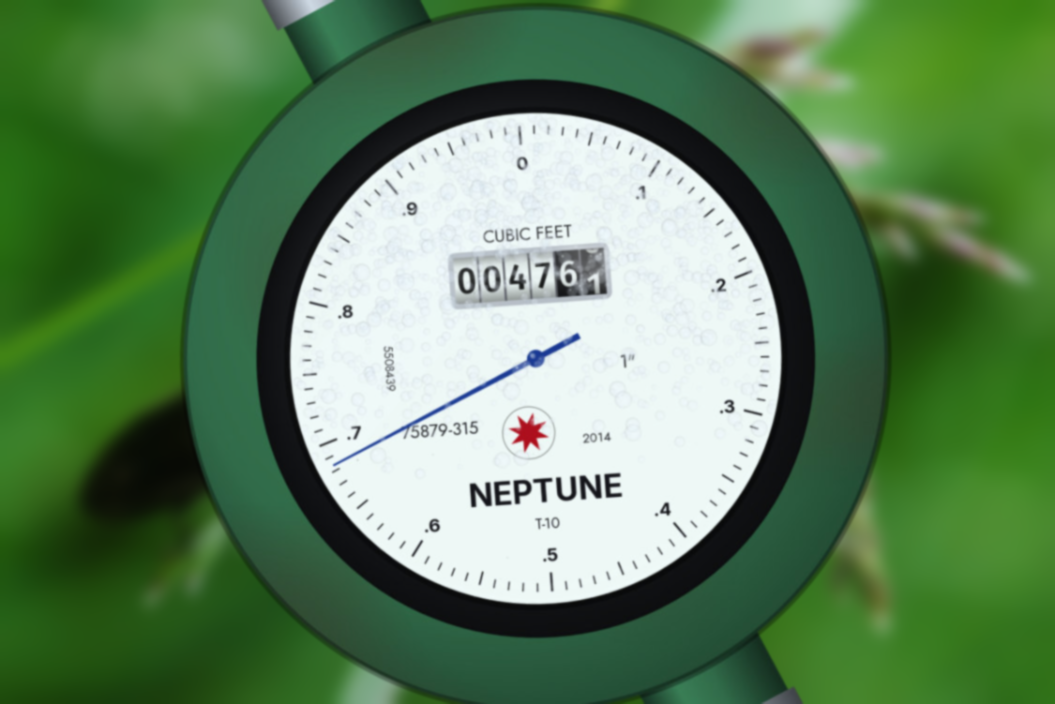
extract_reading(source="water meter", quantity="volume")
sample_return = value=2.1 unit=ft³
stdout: value=4760.68 unit=ft³
